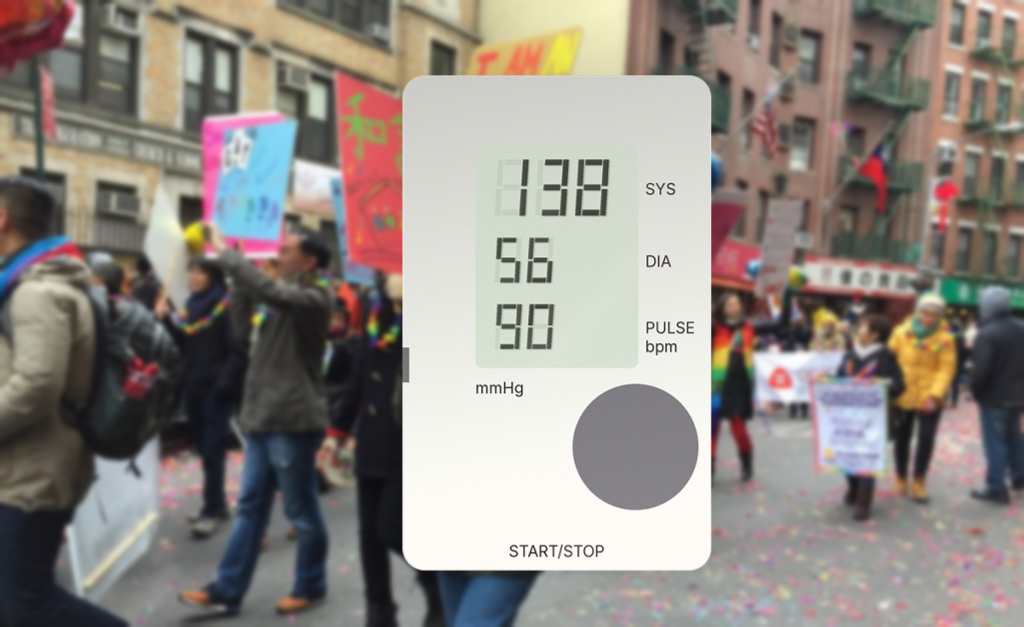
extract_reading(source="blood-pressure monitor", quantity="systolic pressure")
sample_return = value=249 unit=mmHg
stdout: value=138 unit=mmHg
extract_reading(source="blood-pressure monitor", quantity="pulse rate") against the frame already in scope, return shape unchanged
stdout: value=90 unit=bpm
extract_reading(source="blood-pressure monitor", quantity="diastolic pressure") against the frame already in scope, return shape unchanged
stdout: value=56 unit=mmHg
